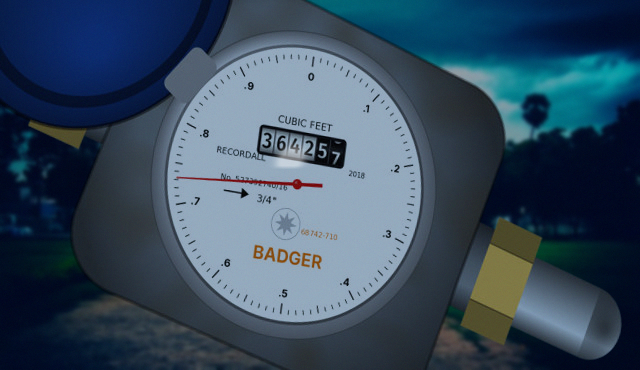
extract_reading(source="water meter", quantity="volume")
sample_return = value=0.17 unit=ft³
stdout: value=364256.73 unit=ft³
